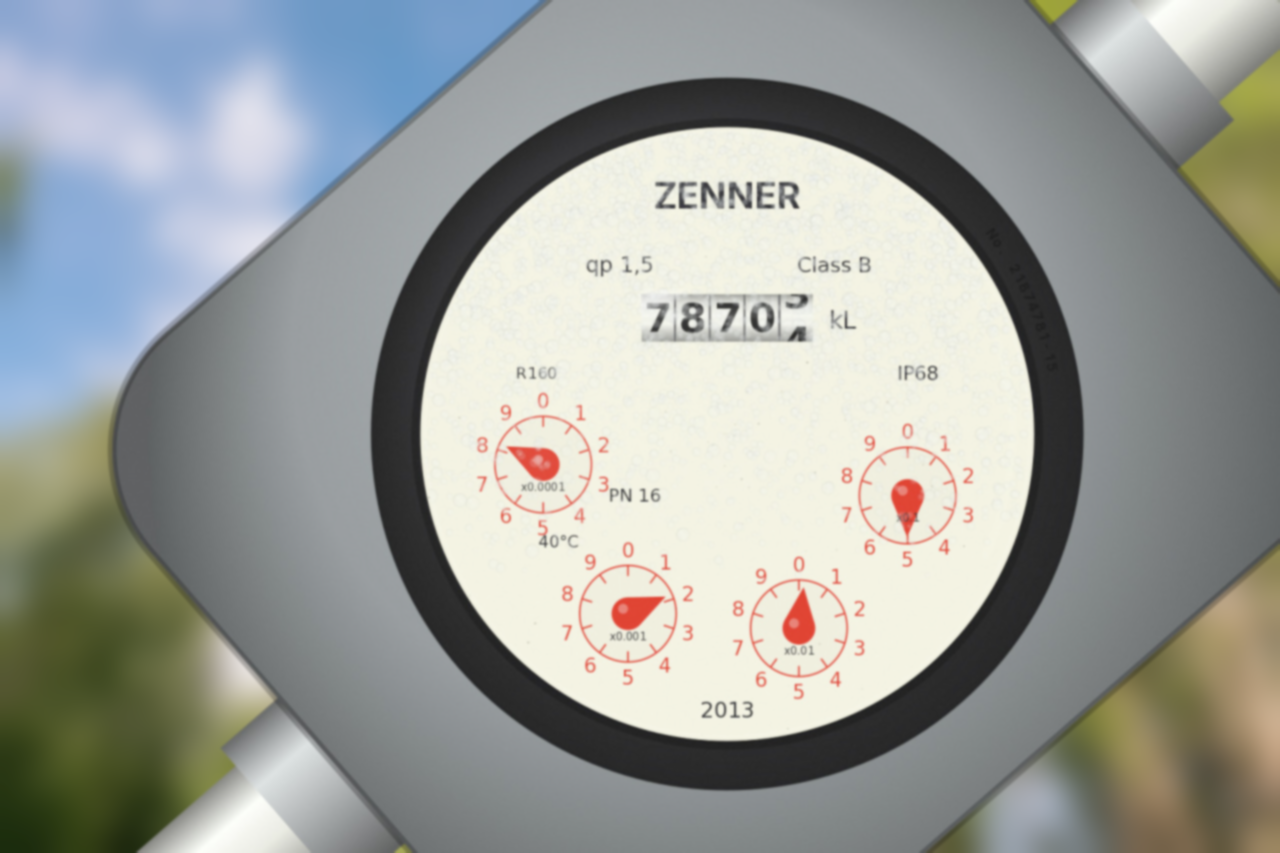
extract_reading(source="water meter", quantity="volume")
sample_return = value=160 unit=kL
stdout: value=78703.5018 unit=kL
